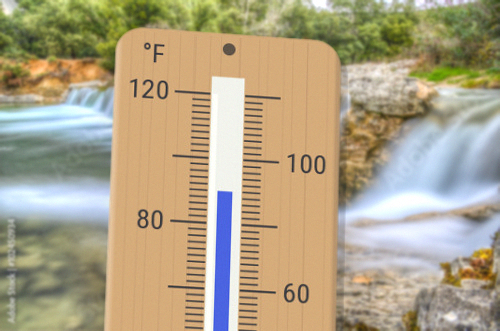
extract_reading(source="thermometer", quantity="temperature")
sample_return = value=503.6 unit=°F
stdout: value=90 unit=°F
